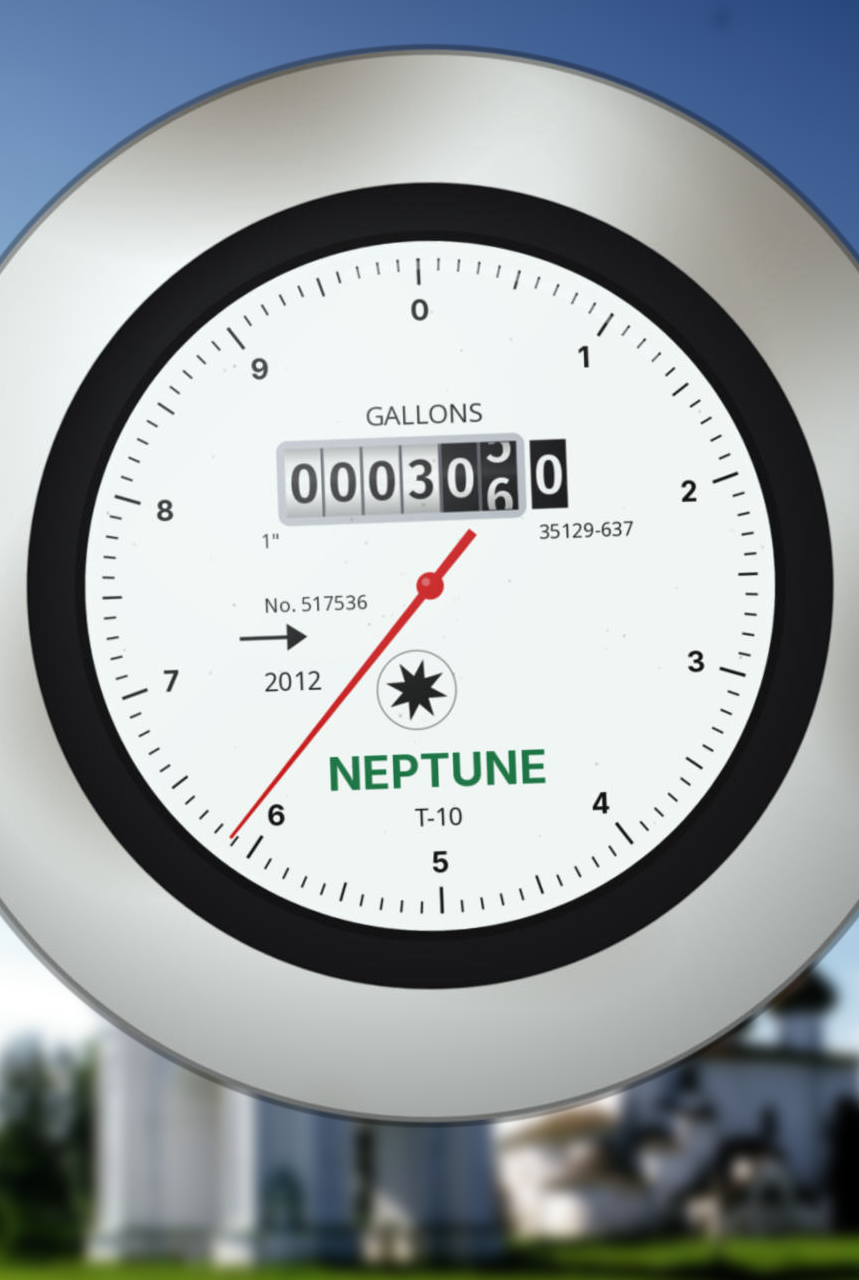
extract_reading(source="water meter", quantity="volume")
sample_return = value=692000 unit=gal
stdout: value=3056.1 unit=gal
